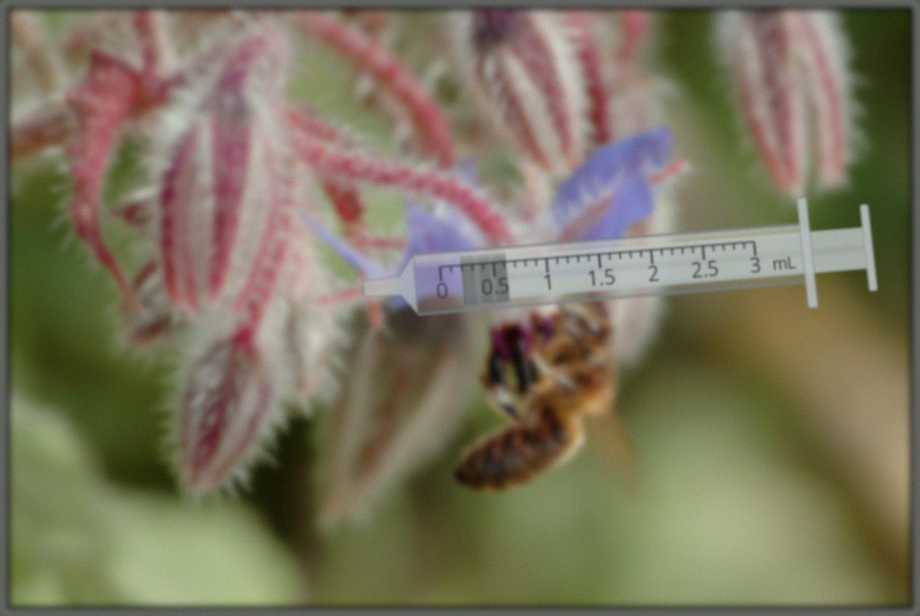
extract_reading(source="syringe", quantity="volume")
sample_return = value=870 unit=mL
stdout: value=0.2 unit=mL
